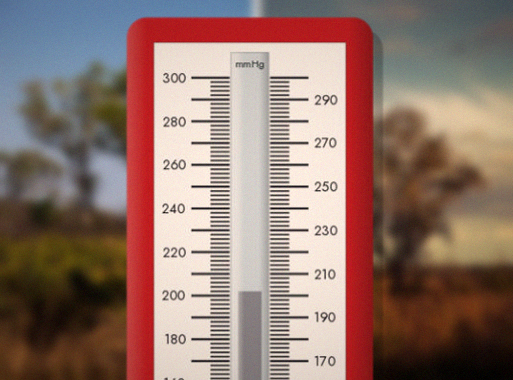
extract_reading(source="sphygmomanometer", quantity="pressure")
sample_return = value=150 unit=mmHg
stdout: value=202 unit=mmHg
